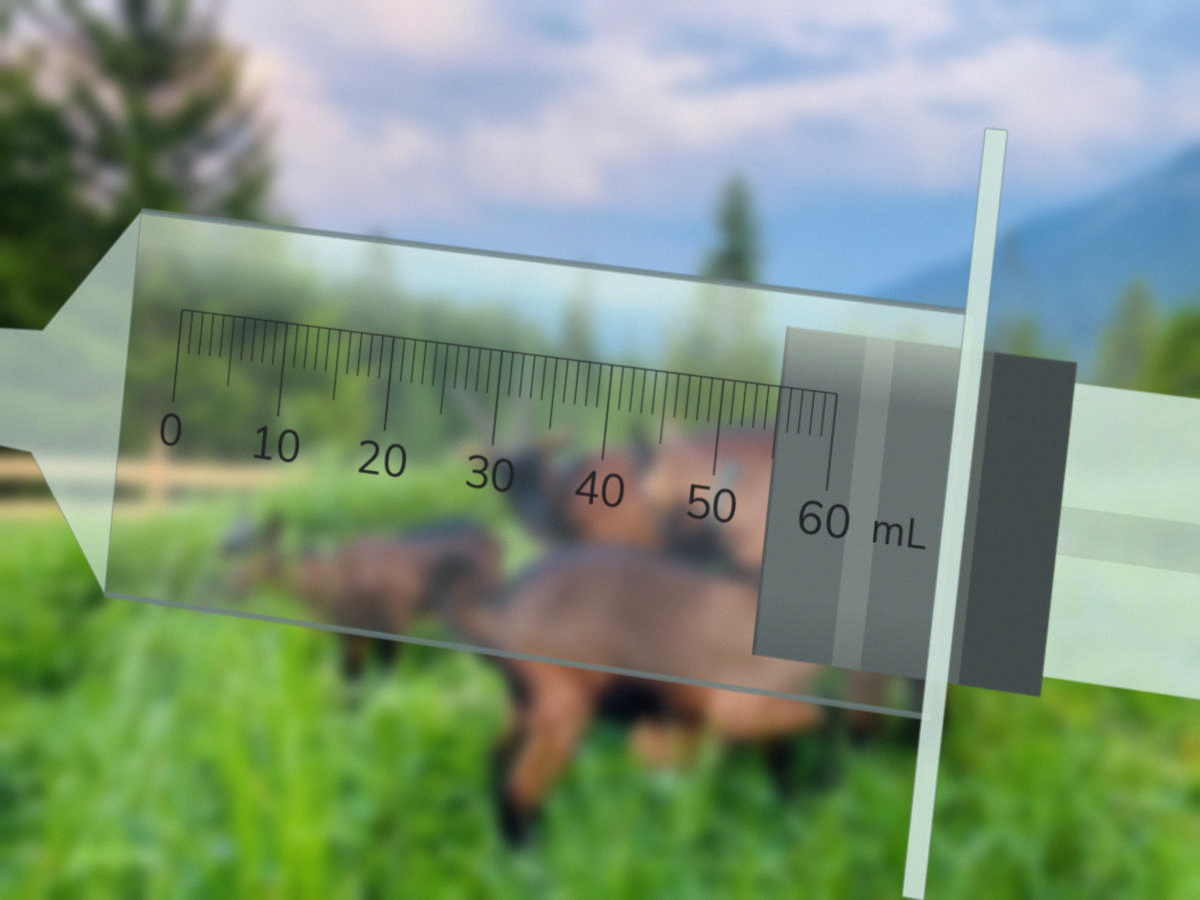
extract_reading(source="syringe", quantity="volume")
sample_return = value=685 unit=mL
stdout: value=55 unit=mL
